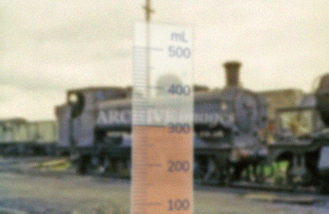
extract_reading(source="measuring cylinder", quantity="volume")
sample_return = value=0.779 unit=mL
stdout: value=300 unit=mL
